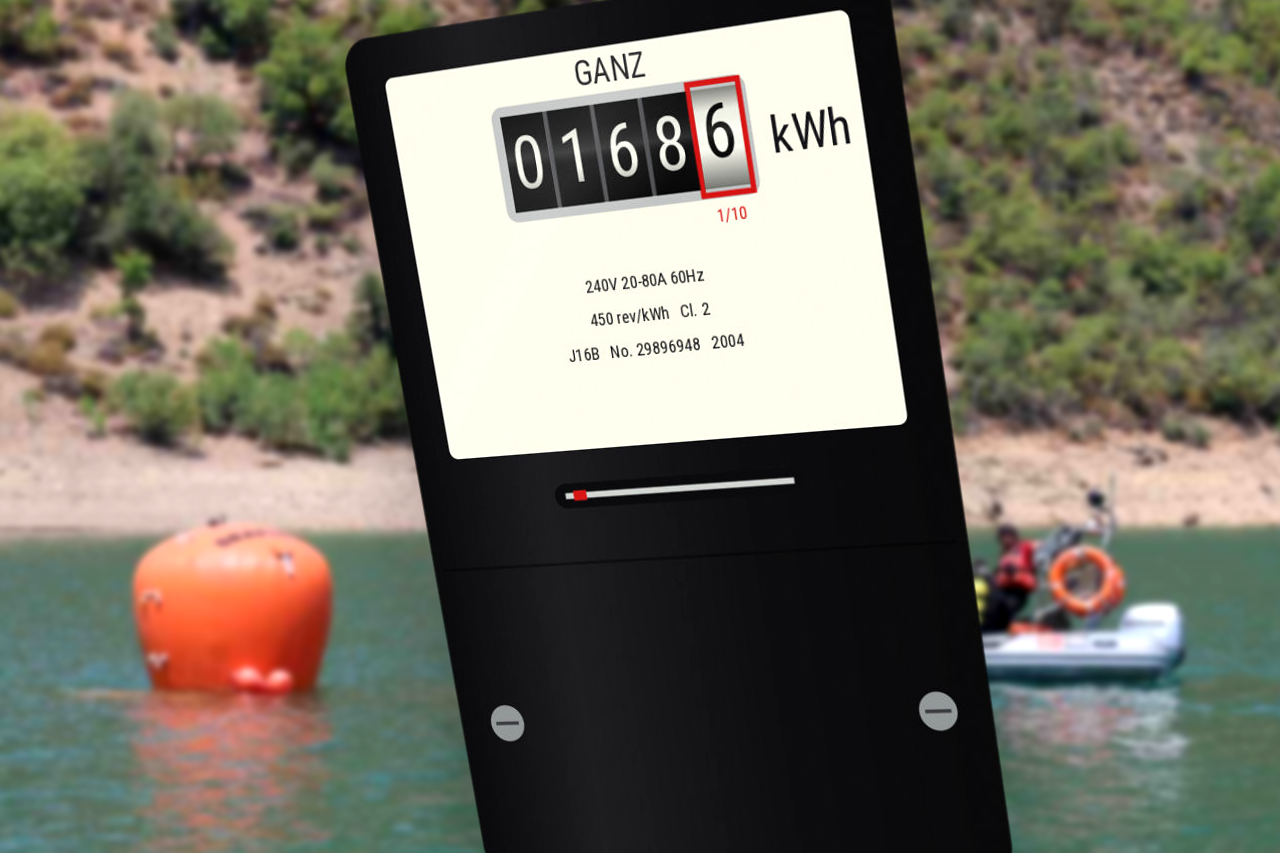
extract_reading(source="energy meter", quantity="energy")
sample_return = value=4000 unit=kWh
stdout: value=168.6 unit=kWh
